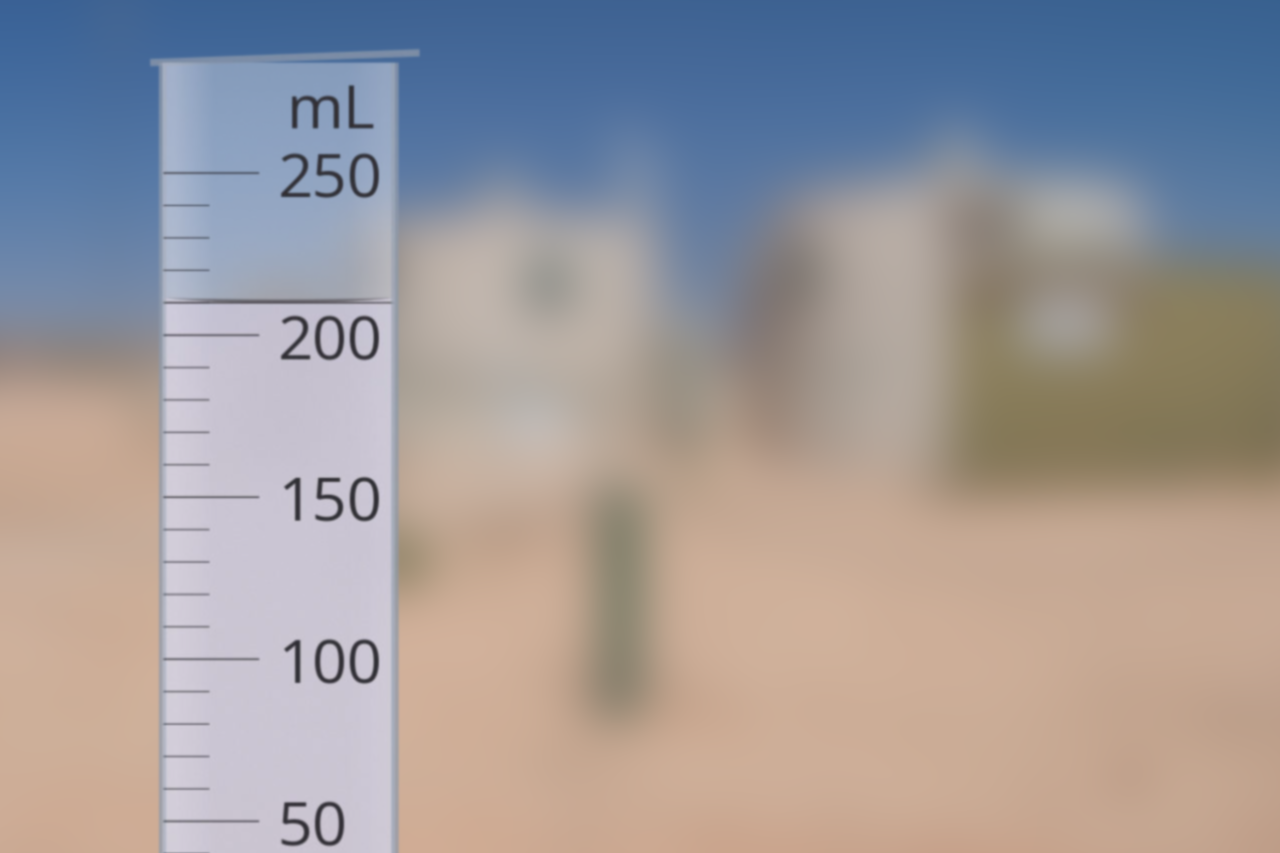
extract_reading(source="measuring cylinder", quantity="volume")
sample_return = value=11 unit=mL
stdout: value=210 unit=mL
